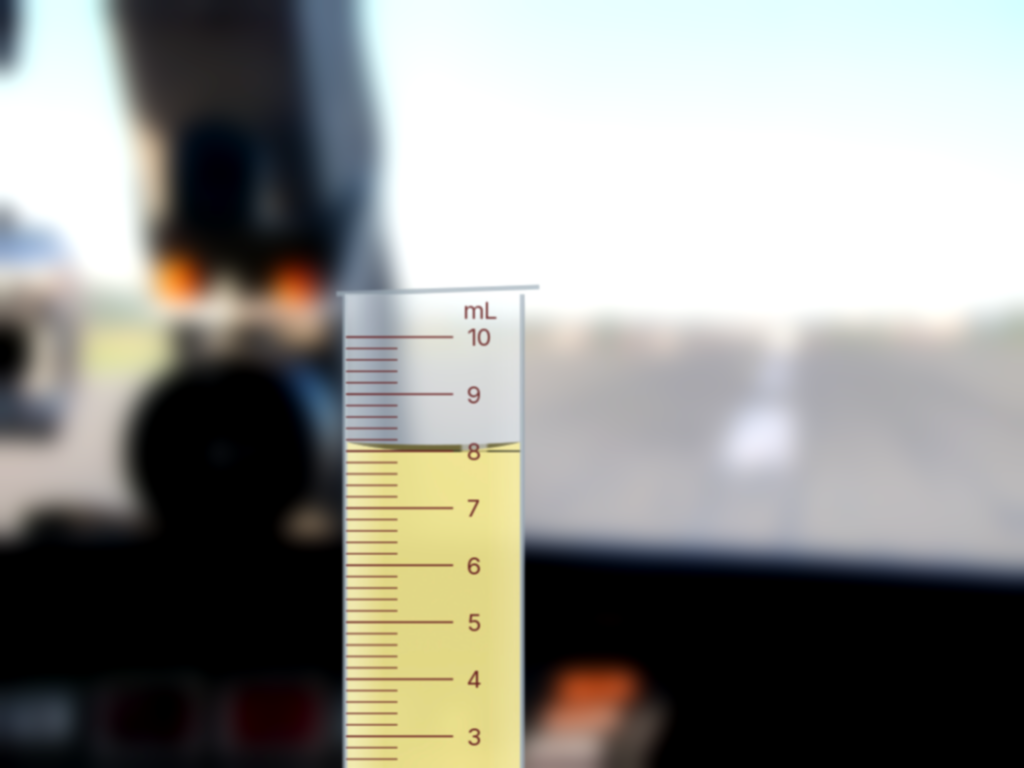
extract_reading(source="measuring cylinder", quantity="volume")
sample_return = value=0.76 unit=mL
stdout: value=8 unit=mL
